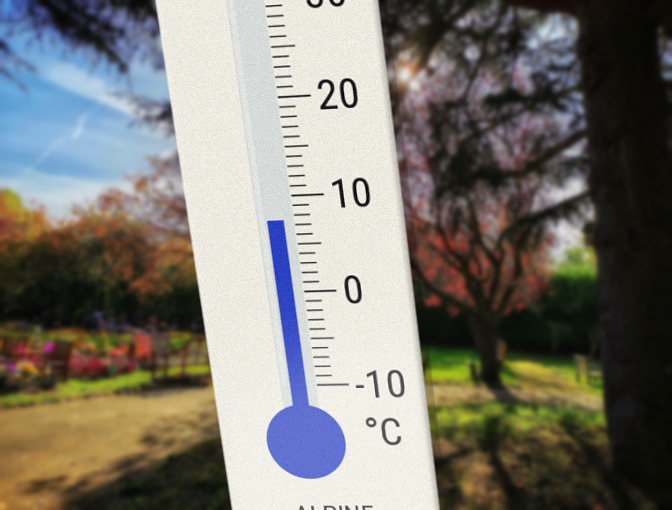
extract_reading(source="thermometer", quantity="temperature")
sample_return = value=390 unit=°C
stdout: value=7.5 unit=°C
